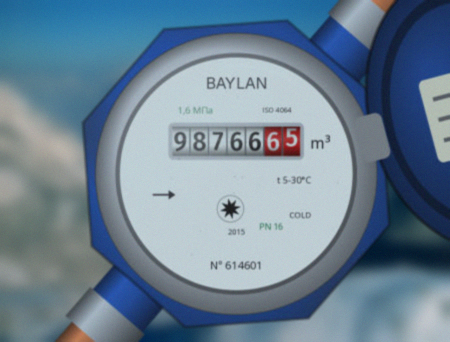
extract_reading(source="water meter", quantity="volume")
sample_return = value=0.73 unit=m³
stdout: value=98766.65 unit=m³
